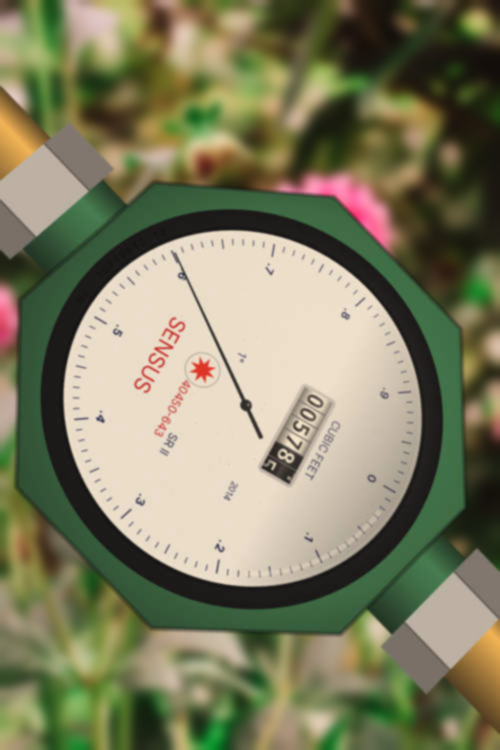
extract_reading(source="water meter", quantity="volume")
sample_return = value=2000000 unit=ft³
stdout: value=5784.60 unit=ft³
